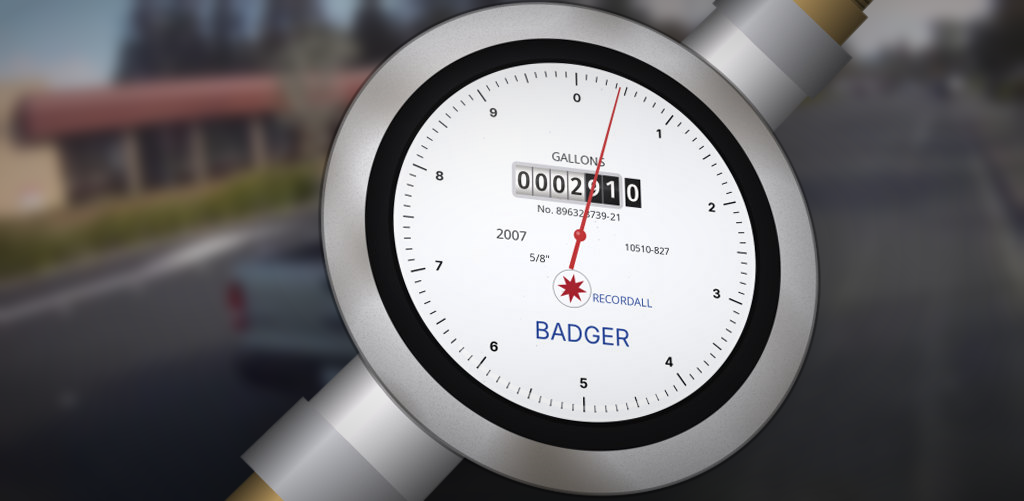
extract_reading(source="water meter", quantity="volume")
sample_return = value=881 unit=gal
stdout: value=2910.4 unit=gal
